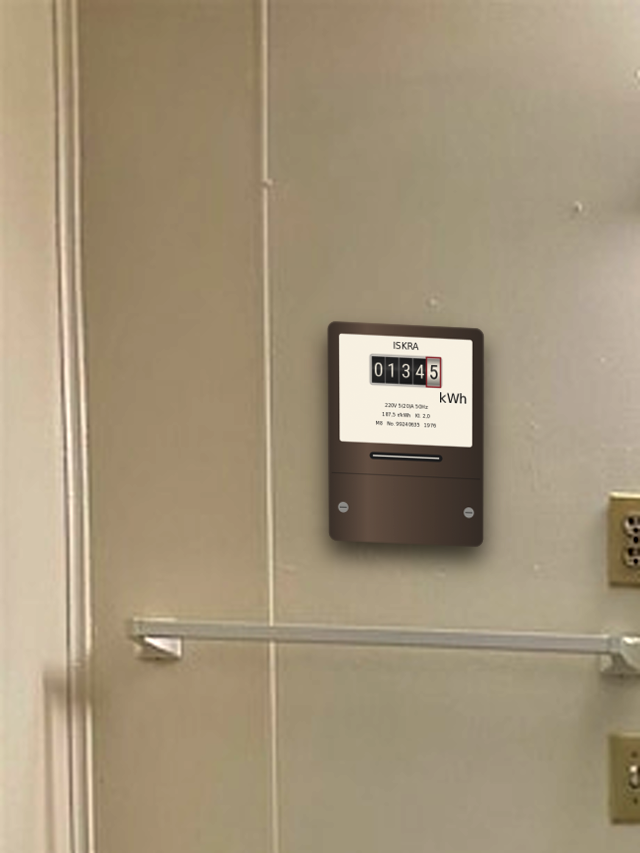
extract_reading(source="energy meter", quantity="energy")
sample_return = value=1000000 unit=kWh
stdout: value=134.5 unit=kWh
